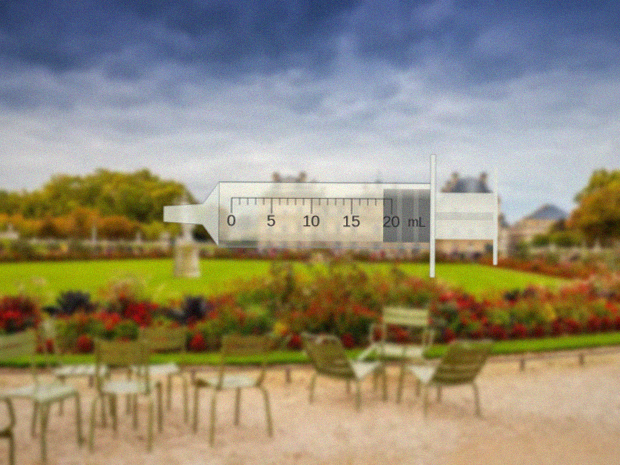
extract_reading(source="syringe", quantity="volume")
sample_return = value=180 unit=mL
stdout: value=19 unit=mL
